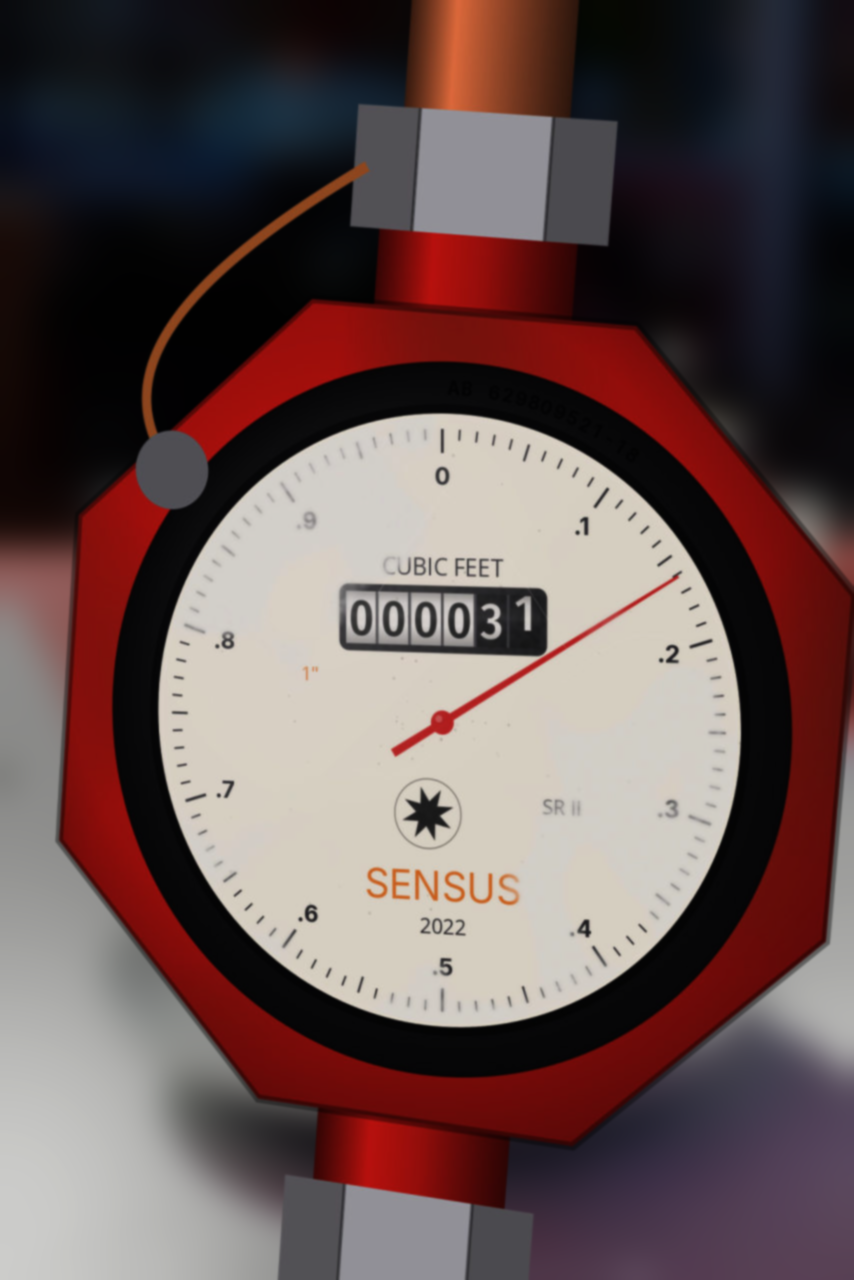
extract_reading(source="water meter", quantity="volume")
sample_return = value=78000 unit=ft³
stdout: value=31.16 unit=ft³
